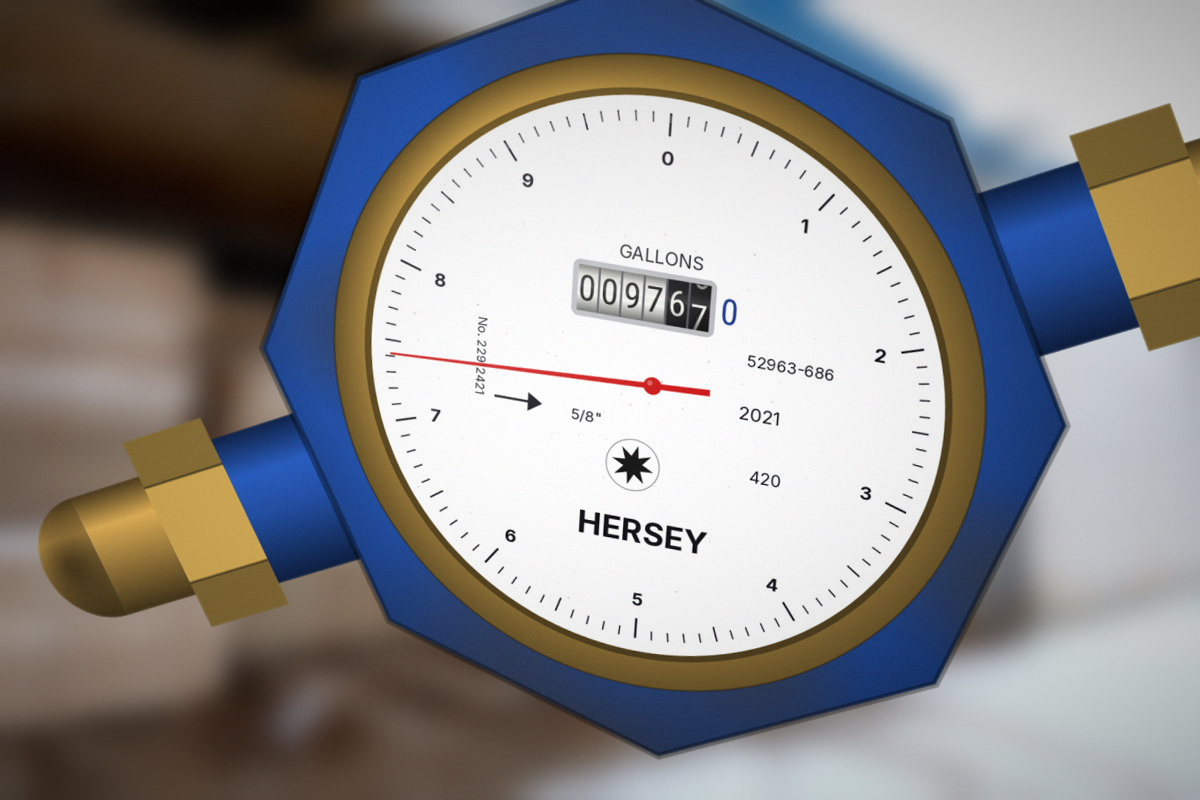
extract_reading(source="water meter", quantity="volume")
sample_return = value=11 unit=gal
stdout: value=97667.4 unit=gal
